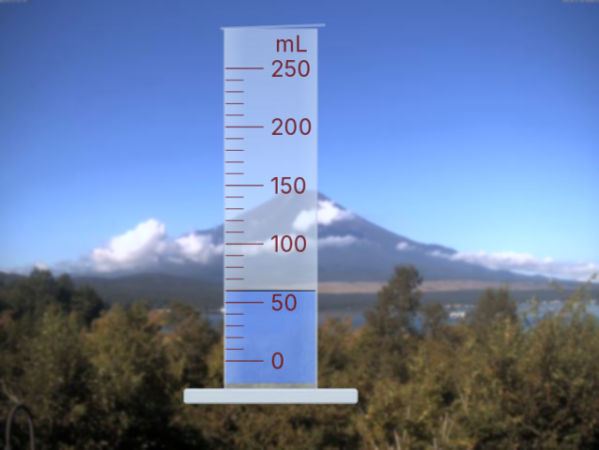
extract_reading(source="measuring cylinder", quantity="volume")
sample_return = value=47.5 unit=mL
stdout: value=60 unit=mL
